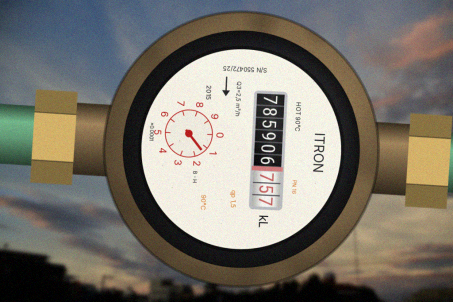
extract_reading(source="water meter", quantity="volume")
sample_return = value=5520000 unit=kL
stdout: value=785906.7571 unit=kL
